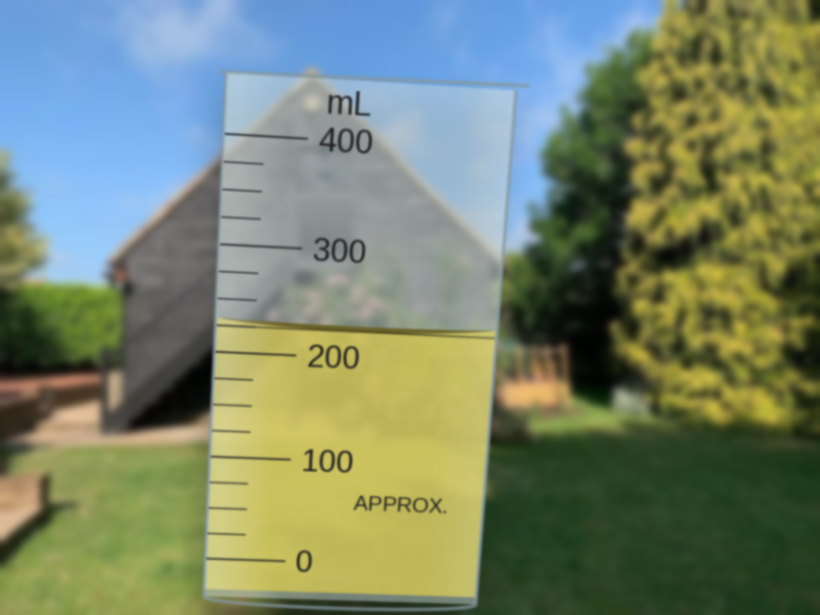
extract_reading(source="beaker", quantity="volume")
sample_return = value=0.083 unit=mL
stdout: value=225 unit=mL
